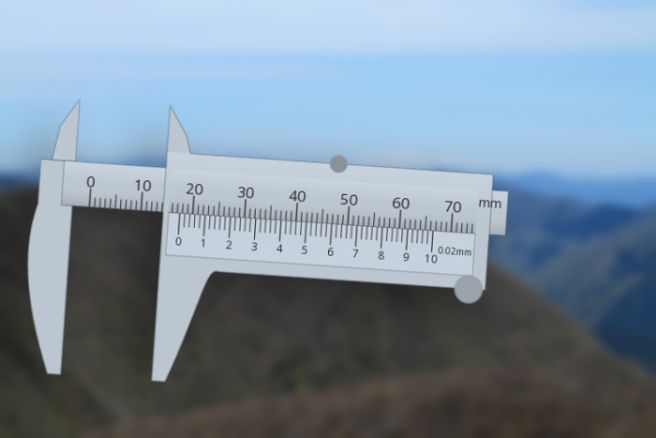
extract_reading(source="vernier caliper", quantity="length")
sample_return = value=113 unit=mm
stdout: value=17.5 unit=mm
